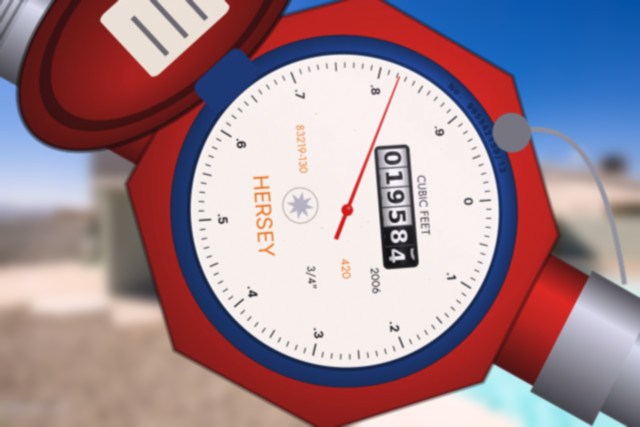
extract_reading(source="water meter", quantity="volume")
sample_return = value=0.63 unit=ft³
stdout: value=19583.82 unit=ft³
